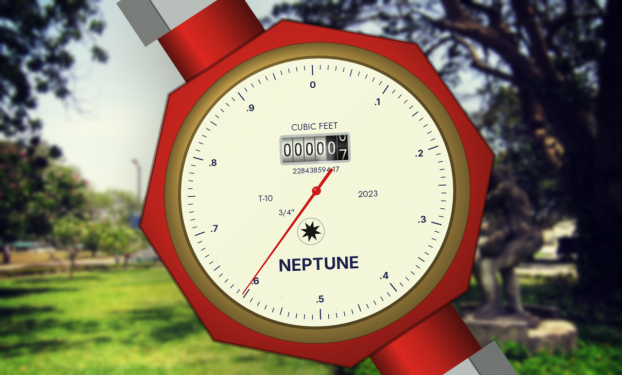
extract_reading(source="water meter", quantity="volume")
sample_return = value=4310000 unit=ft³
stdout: value=6.60 unit=ft³
